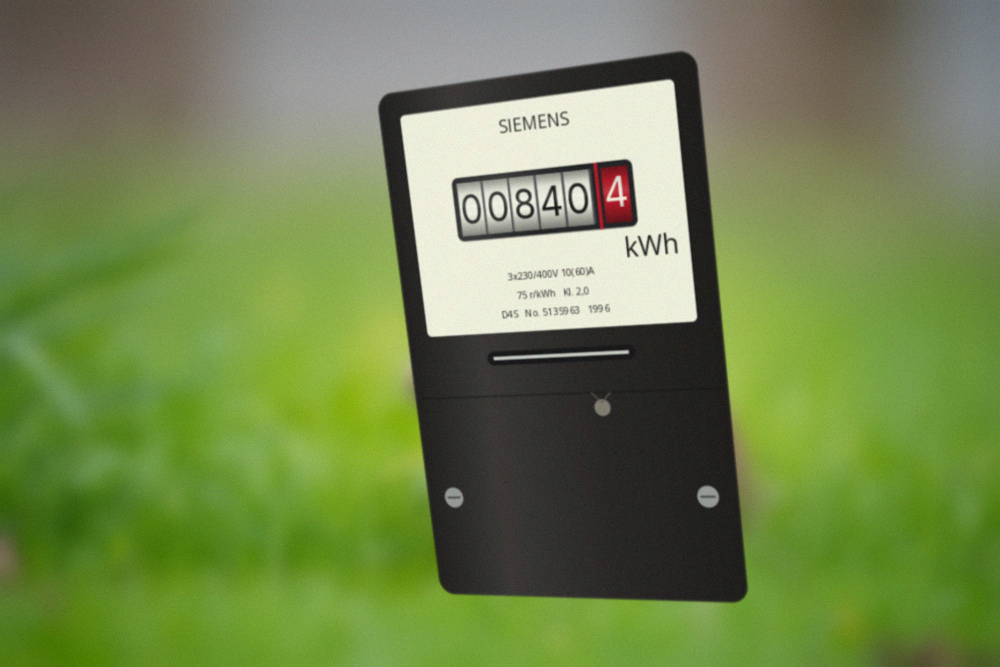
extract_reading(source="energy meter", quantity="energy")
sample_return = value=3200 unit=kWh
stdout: value=840.4 unit=kWh
